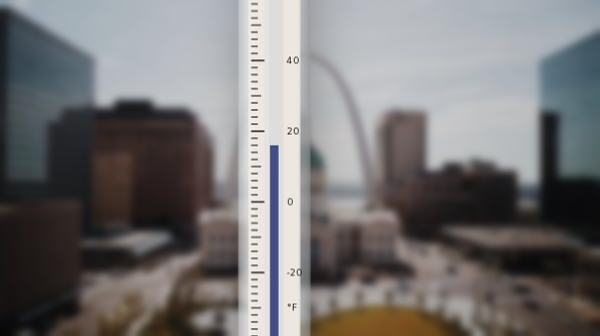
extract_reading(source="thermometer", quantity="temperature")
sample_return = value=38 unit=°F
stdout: value=16 unit=°F
